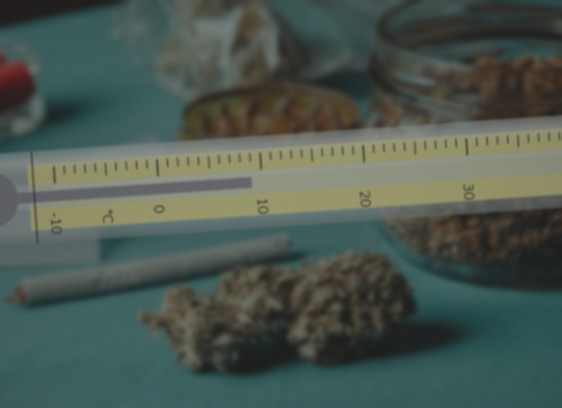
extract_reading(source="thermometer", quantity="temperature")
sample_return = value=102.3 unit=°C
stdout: value=9 unit=°C
